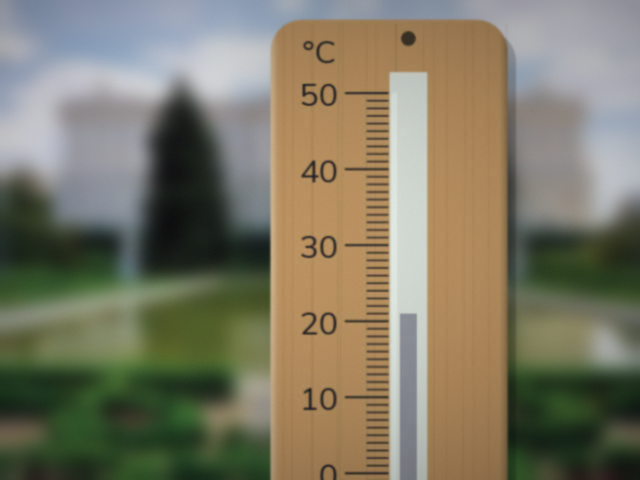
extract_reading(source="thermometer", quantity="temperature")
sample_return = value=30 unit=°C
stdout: value=21 unit=°C
